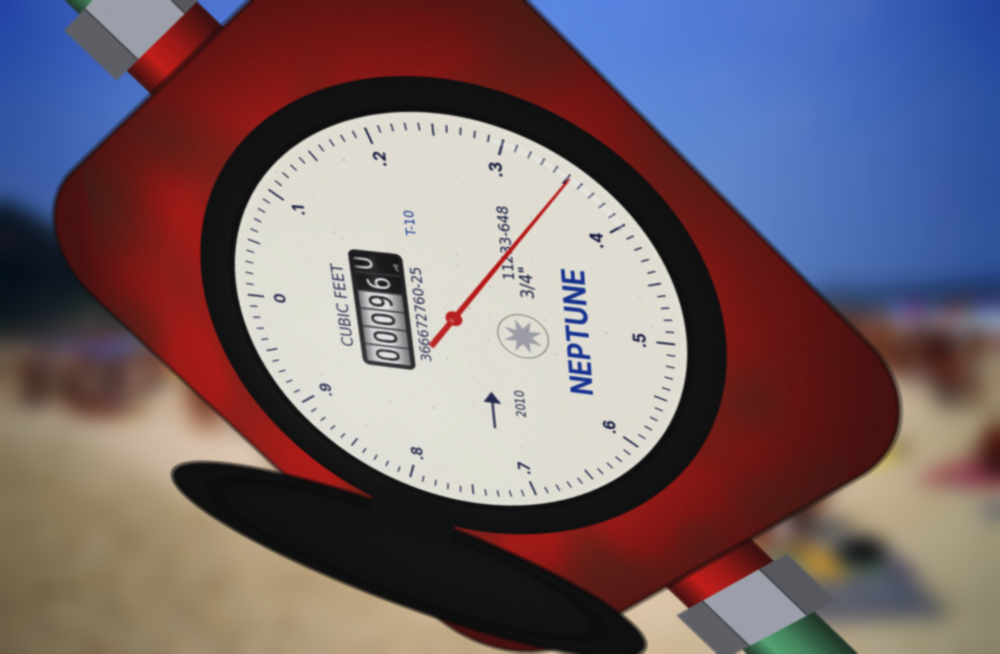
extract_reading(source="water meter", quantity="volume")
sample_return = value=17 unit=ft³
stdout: value=960.35 unit=ft³
